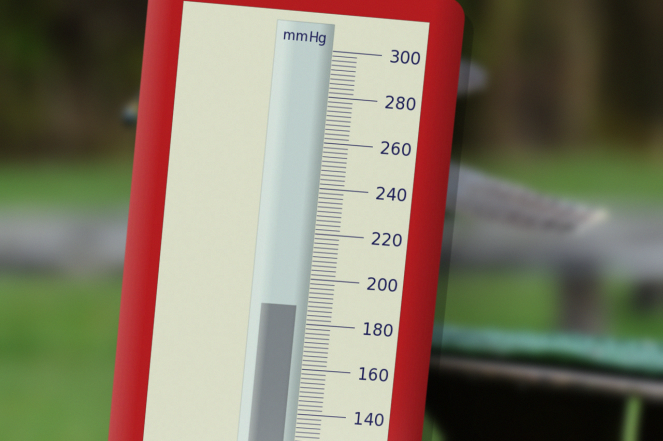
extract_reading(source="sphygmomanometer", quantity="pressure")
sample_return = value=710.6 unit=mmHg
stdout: value=188 unit=mmHg
